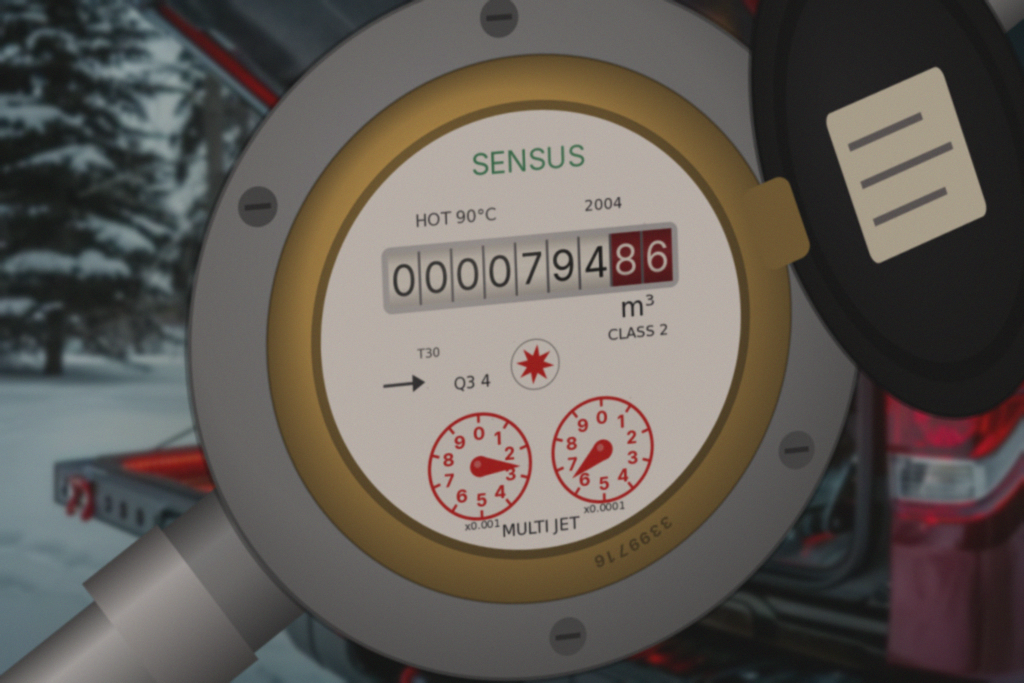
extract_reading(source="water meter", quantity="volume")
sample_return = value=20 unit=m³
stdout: value=794.8626 unit=m³
